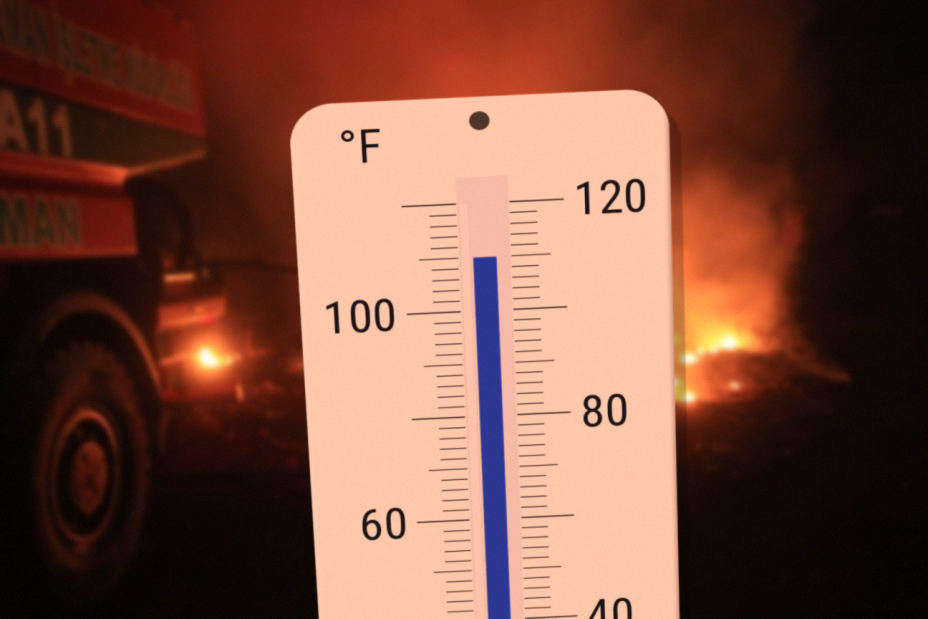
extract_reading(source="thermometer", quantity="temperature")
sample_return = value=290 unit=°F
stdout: value=110 unit=°F
